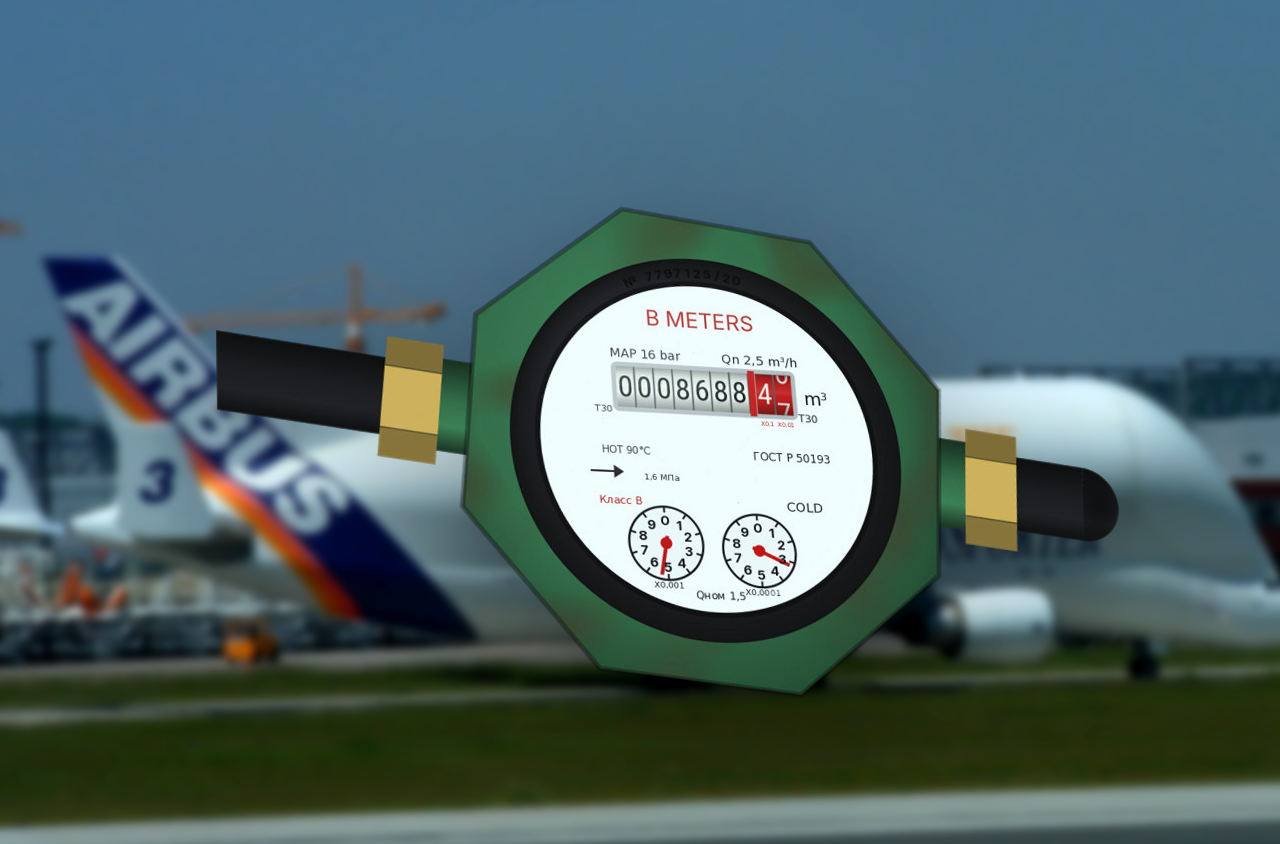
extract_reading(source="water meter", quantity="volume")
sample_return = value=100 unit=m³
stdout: value=8688.4653 unit=m³
